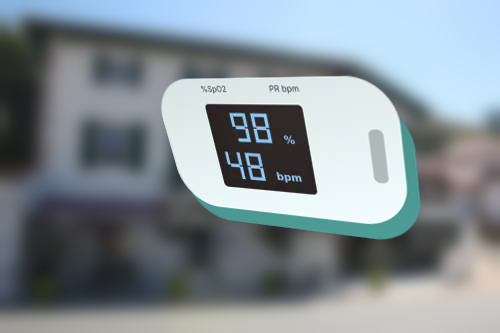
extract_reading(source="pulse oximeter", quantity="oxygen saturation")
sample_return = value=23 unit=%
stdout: value=98 unit=%
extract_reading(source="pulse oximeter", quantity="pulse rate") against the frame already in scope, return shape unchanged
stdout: value=48 unit=bpm
